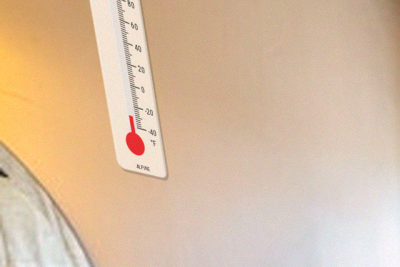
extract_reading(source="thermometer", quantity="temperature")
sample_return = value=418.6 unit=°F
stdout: value=-30 unit=°F
